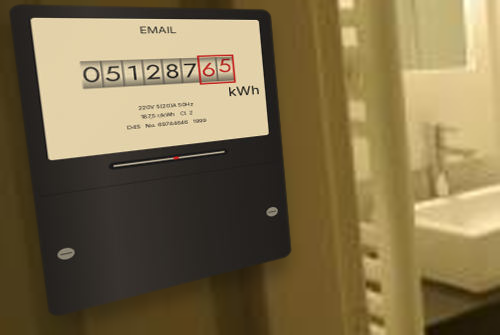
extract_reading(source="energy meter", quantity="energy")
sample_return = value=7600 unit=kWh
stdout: value=51287.65 unit=kWh
